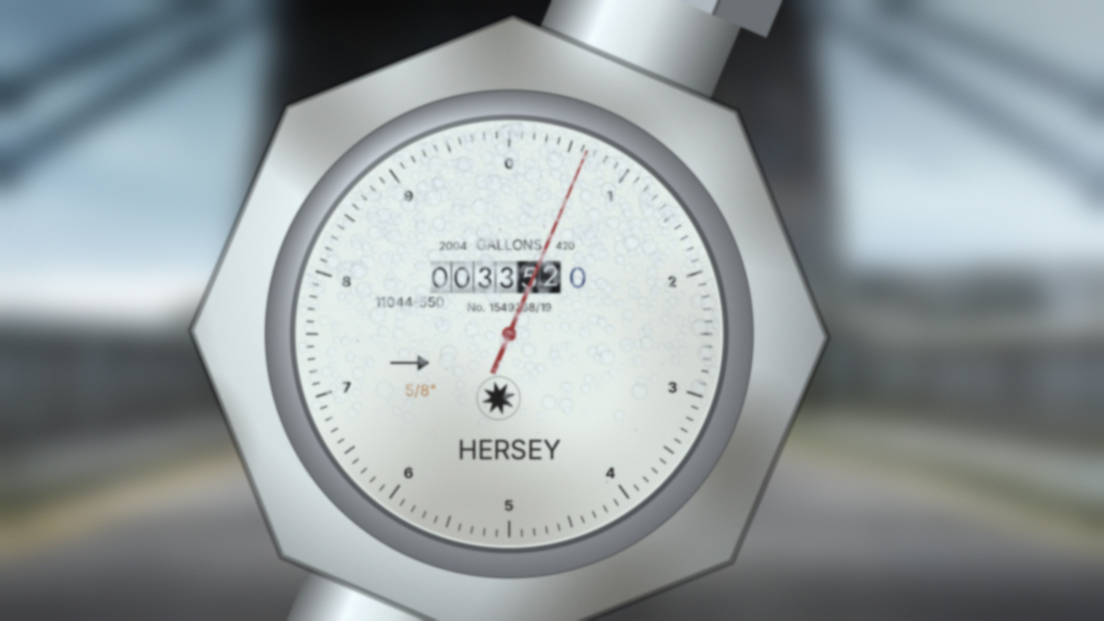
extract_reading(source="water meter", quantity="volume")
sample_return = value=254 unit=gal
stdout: value=33520.6 unit=gal
